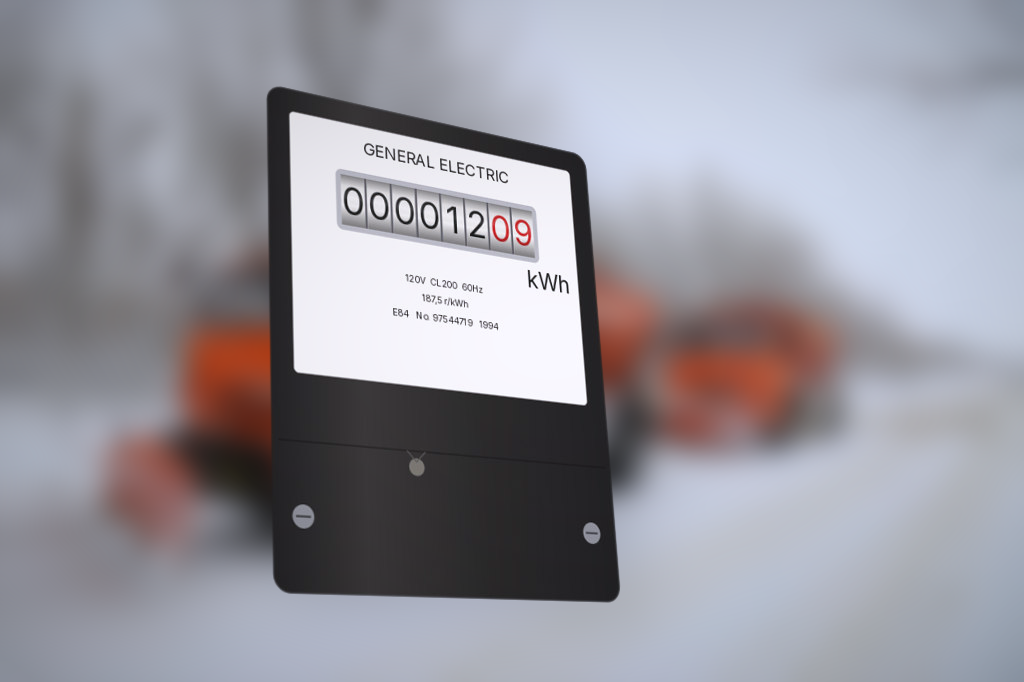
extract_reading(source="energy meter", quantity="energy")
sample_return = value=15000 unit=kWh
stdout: value=12.09 unit=kWh
